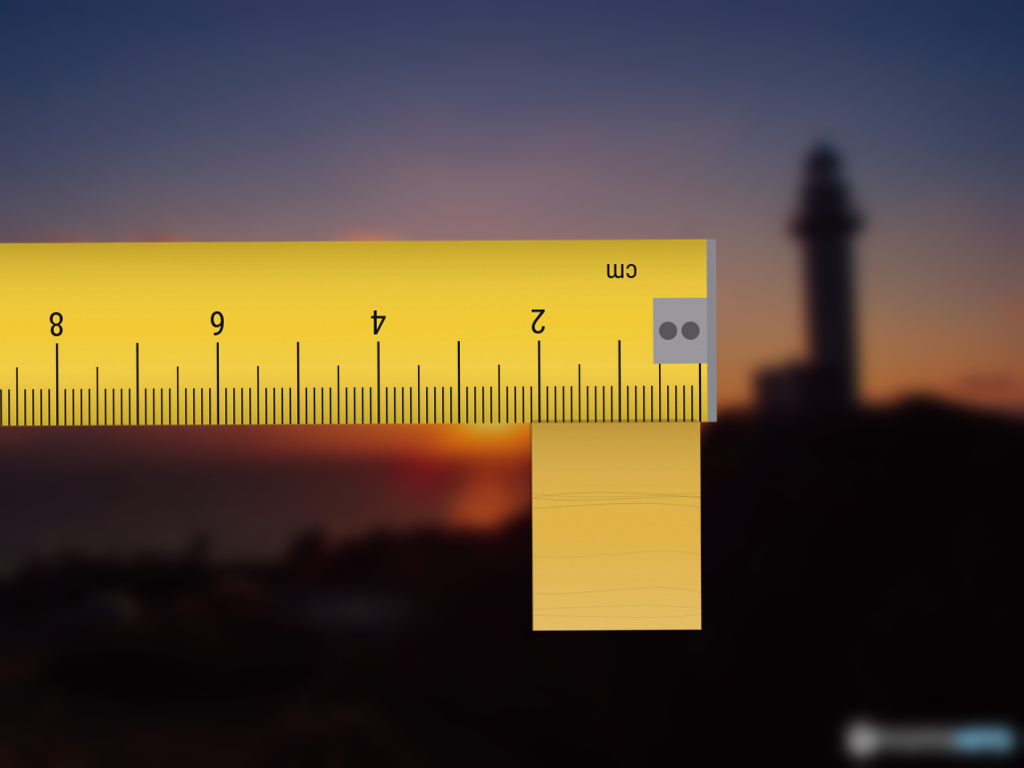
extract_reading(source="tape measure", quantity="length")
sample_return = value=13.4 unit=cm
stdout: value=2.1 unit=cm
